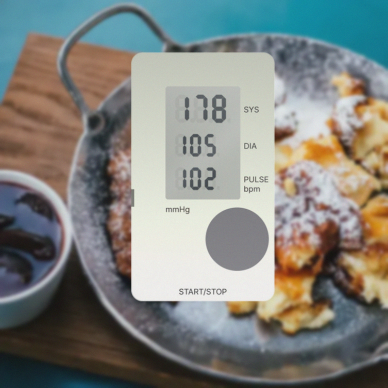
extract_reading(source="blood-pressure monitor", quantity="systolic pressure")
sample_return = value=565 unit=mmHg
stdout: value=178 unit=mmHg
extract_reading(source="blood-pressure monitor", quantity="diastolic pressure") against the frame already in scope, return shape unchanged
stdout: value=105 unit=mmHg
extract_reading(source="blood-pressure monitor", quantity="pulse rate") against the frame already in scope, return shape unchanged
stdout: value=102 unit=bpm
